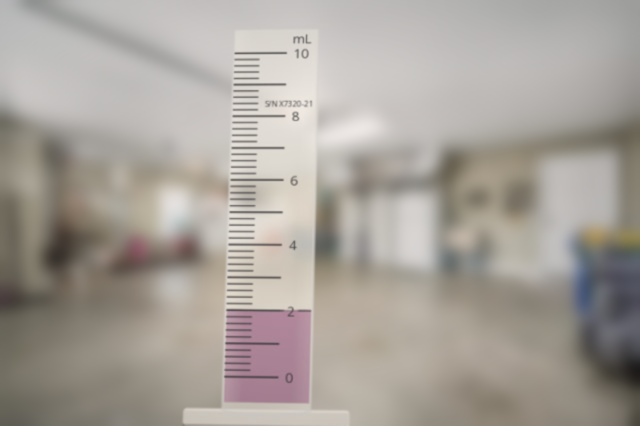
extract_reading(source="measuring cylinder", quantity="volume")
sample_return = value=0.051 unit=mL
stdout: value=2 unit=mL
